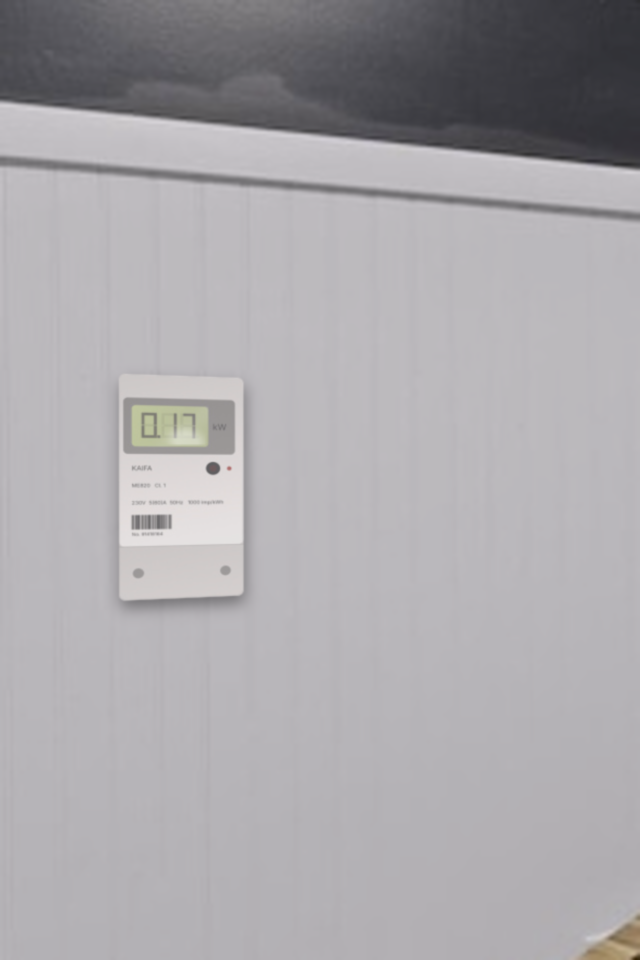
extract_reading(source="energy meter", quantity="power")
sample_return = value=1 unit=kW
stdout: value=0.17 unit=kW
